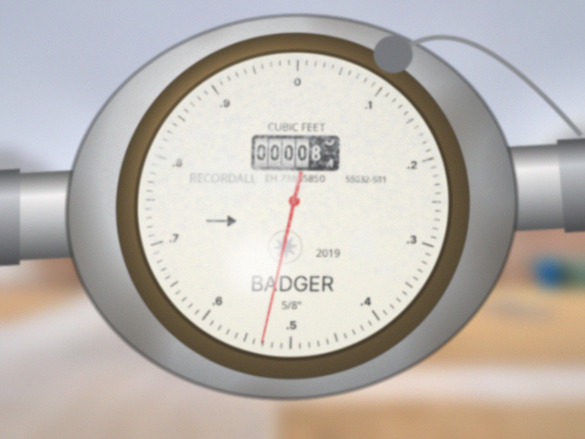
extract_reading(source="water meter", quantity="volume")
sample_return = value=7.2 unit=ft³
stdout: value=83.53 unit=ft³
